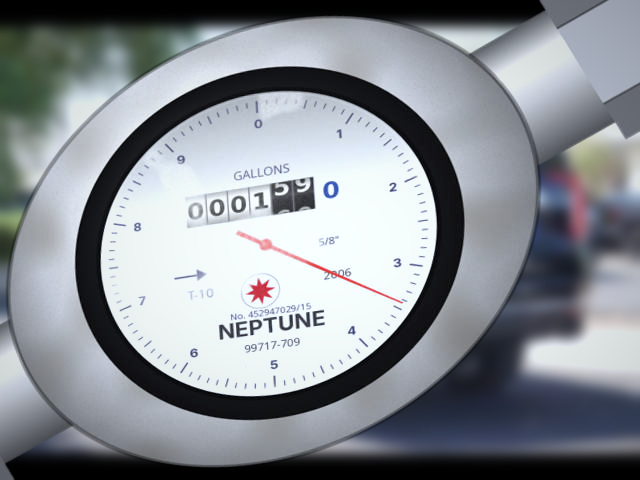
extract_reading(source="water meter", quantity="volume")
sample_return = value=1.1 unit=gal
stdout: value=1593.4 unit=gal
